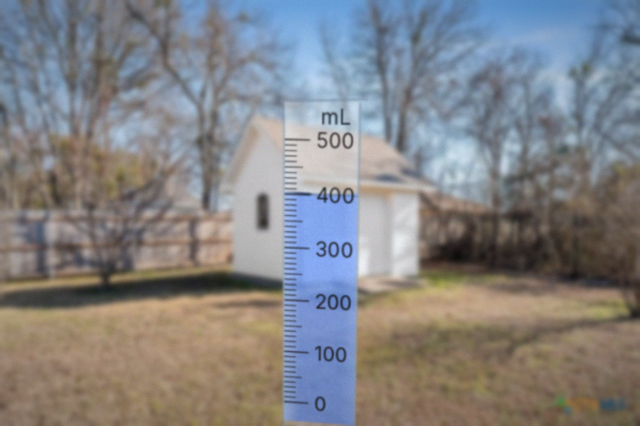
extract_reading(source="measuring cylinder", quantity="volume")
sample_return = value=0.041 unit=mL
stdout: value=400 unit=mL
